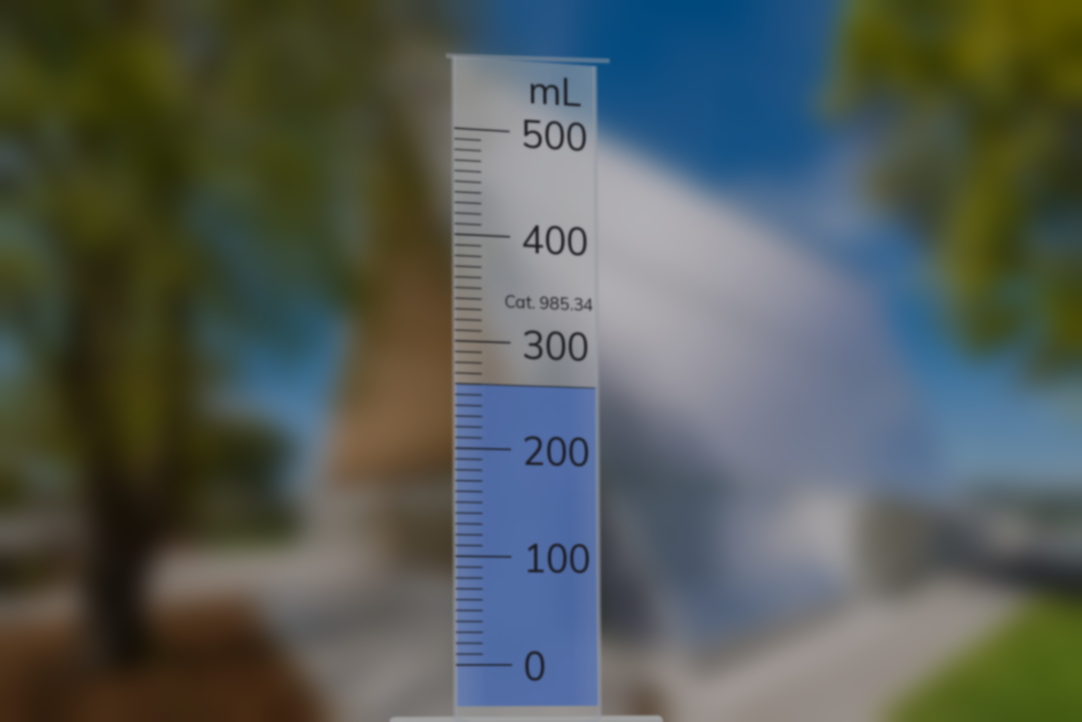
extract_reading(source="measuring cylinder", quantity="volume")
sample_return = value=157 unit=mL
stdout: value=260 unit=mL
